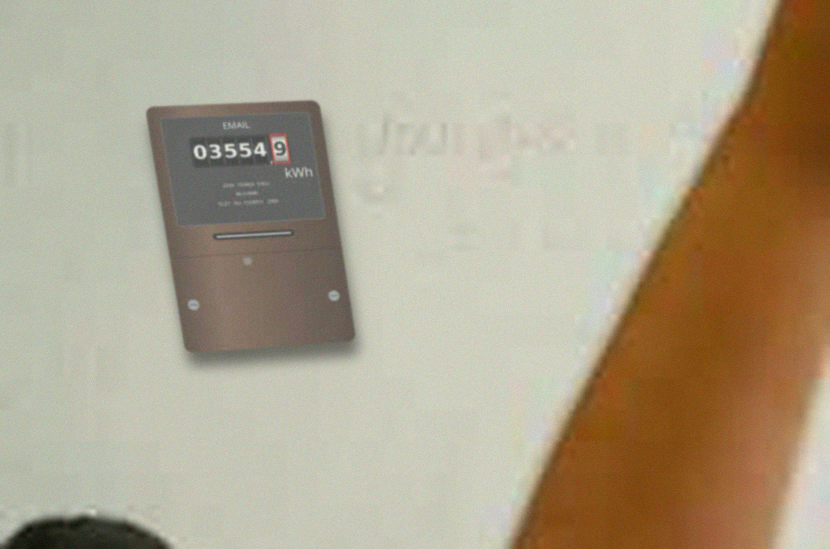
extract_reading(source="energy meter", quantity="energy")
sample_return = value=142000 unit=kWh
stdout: value=3554.9 unit=kWh
